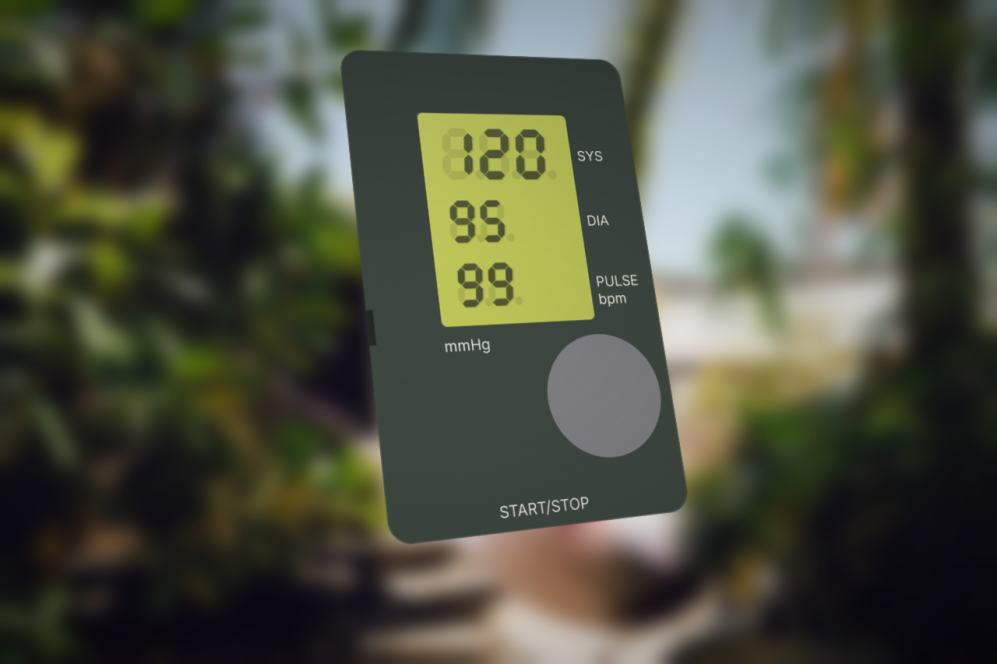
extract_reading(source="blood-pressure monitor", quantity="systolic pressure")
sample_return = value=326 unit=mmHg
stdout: value=120 unit=mmHg
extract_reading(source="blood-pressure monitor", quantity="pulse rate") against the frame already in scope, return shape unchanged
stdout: value=99 unit=bpm
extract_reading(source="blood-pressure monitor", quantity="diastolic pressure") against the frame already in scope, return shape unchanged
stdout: value=95 unit=mmHg
